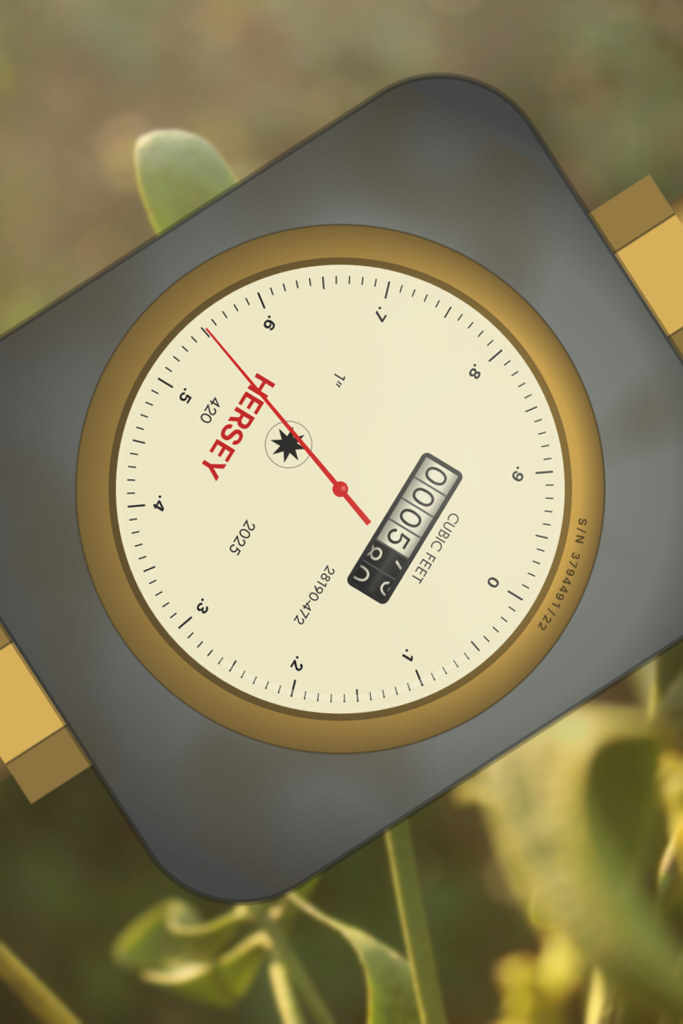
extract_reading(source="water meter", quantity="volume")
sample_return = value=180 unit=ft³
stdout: value=579.55 unit=ft³
